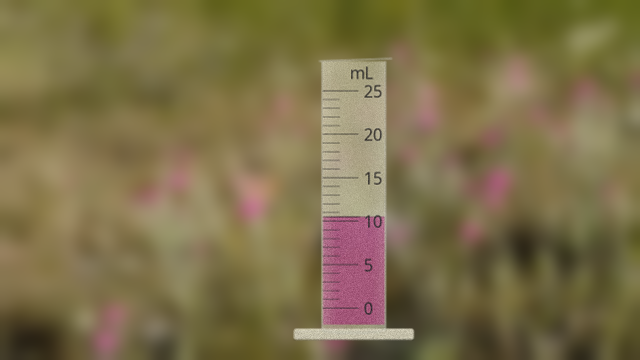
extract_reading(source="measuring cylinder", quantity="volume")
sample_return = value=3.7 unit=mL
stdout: value=10.5 unit=mL
